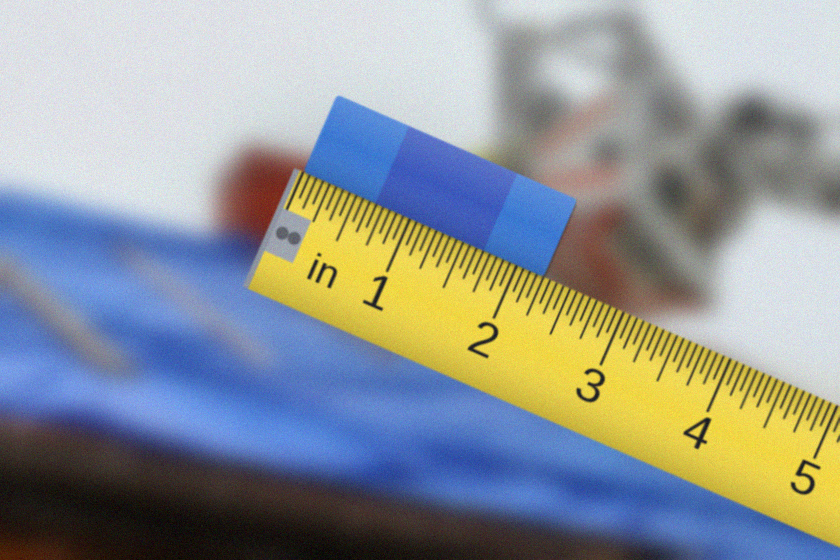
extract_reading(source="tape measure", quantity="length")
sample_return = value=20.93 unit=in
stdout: value=2.25 unit=in
